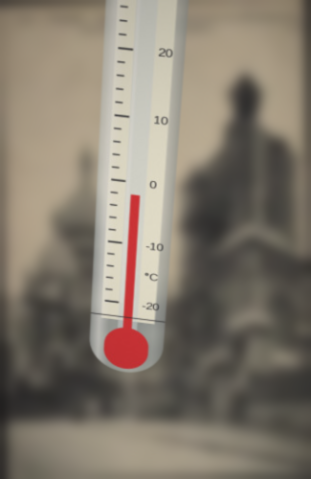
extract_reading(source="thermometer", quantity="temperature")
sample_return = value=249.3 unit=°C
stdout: value=-2 unit=°C
